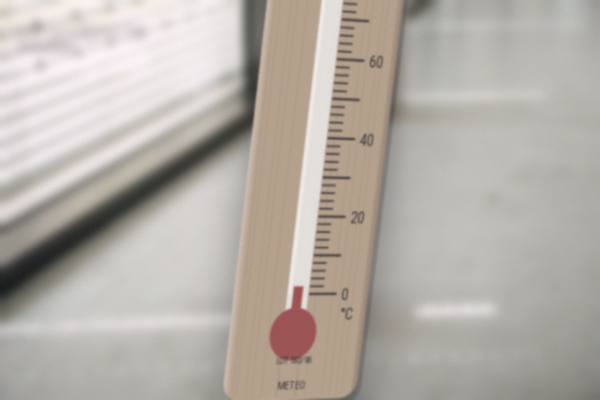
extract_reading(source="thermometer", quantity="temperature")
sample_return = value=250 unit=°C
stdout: value=2 unit=°C
